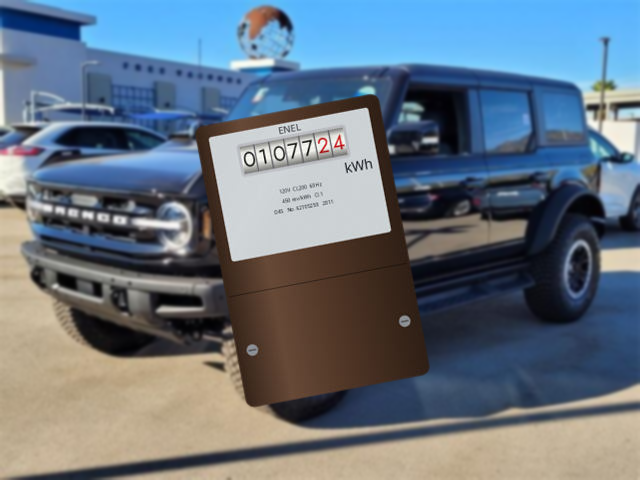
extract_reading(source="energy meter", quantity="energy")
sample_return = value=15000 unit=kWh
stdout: value=1077.24 unit=kWh
